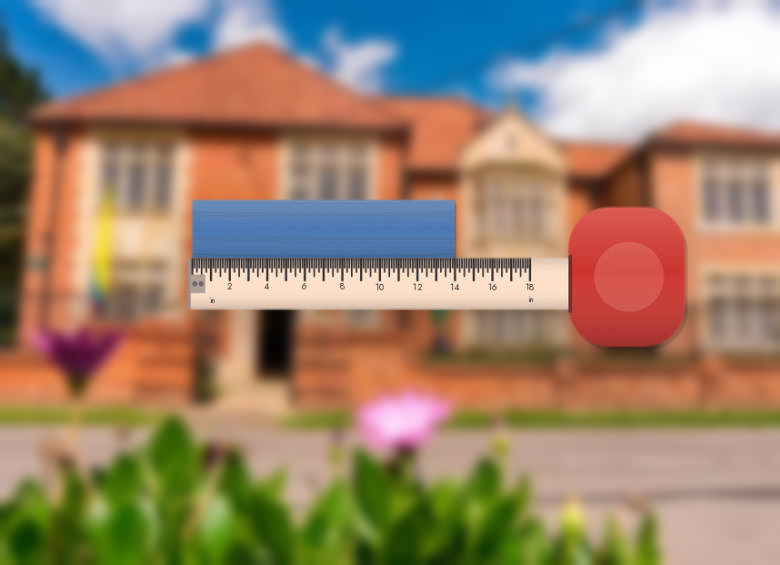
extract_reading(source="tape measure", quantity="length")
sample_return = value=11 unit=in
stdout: value=14 unit=in
